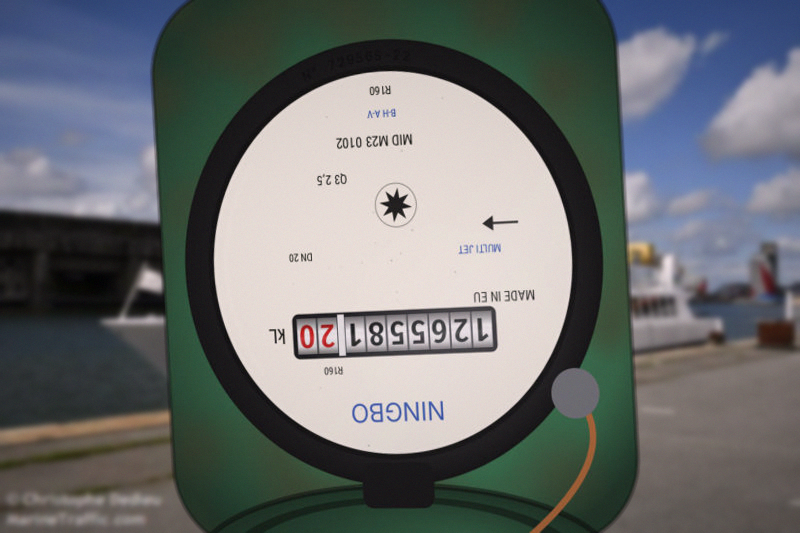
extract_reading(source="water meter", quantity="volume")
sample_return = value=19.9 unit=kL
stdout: value=1265581.20 unit=kL
